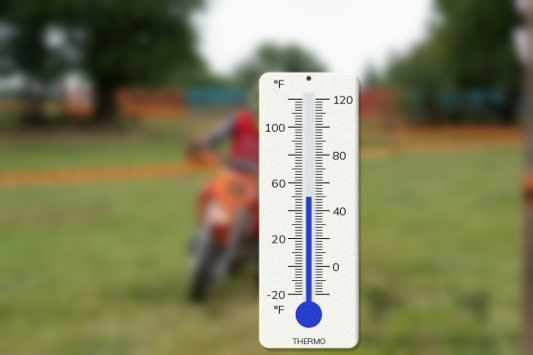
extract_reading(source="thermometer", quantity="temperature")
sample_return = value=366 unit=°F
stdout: value=50 unit=°F
